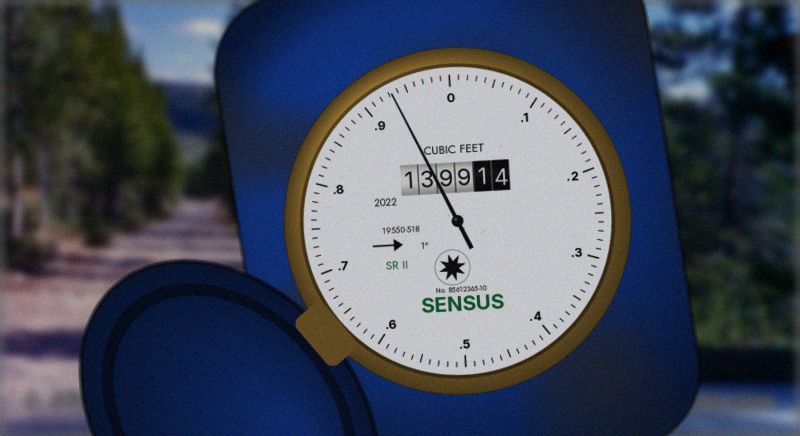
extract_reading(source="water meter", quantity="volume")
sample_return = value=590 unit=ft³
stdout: value=139913.93 unit=ft³
